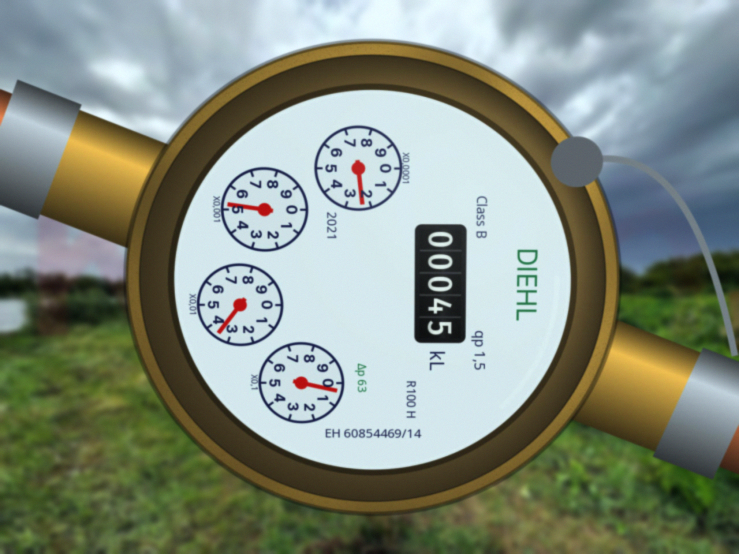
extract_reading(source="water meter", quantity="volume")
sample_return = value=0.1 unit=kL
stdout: value=45.0352 unit=kL
